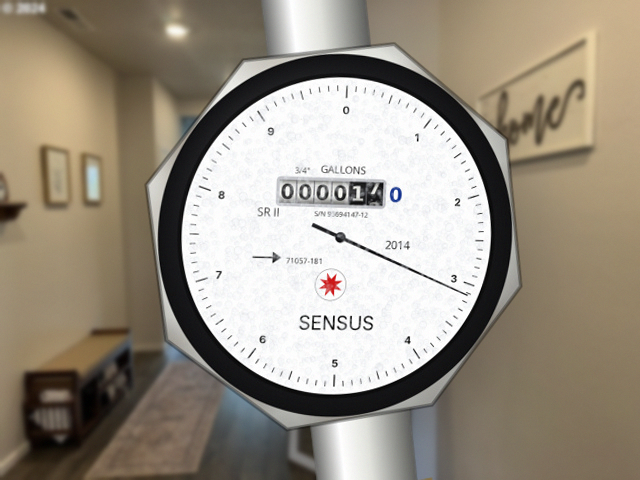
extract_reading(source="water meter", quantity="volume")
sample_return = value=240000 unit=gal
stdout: value=173.1 unit=gal
